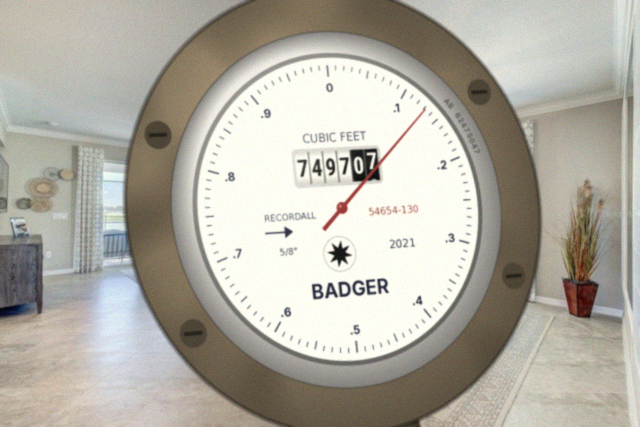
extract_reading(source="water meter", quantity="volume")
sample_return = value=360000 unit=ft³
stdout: value=749707.13 unit=ft³
